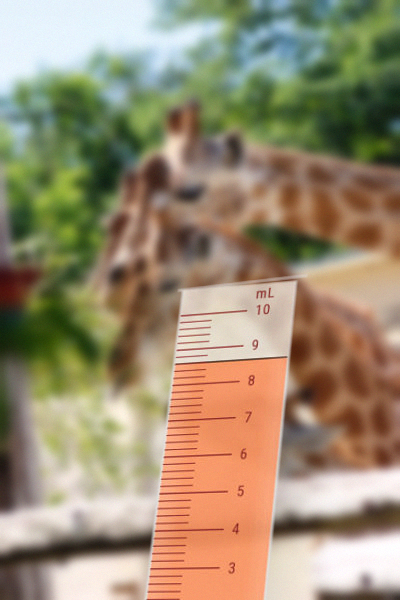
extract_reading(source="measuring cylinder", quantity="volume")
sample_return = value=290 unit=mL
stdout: value=8.6 unit=mL
